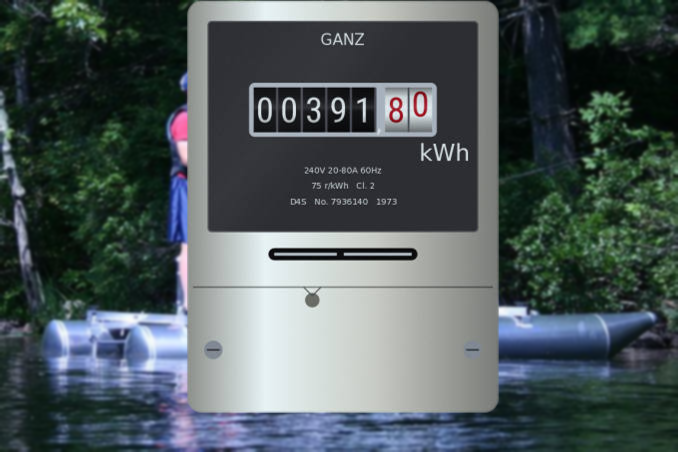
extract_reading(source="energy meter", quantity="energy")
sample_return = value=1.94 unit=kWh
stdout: value=391.80 unit=kWh
